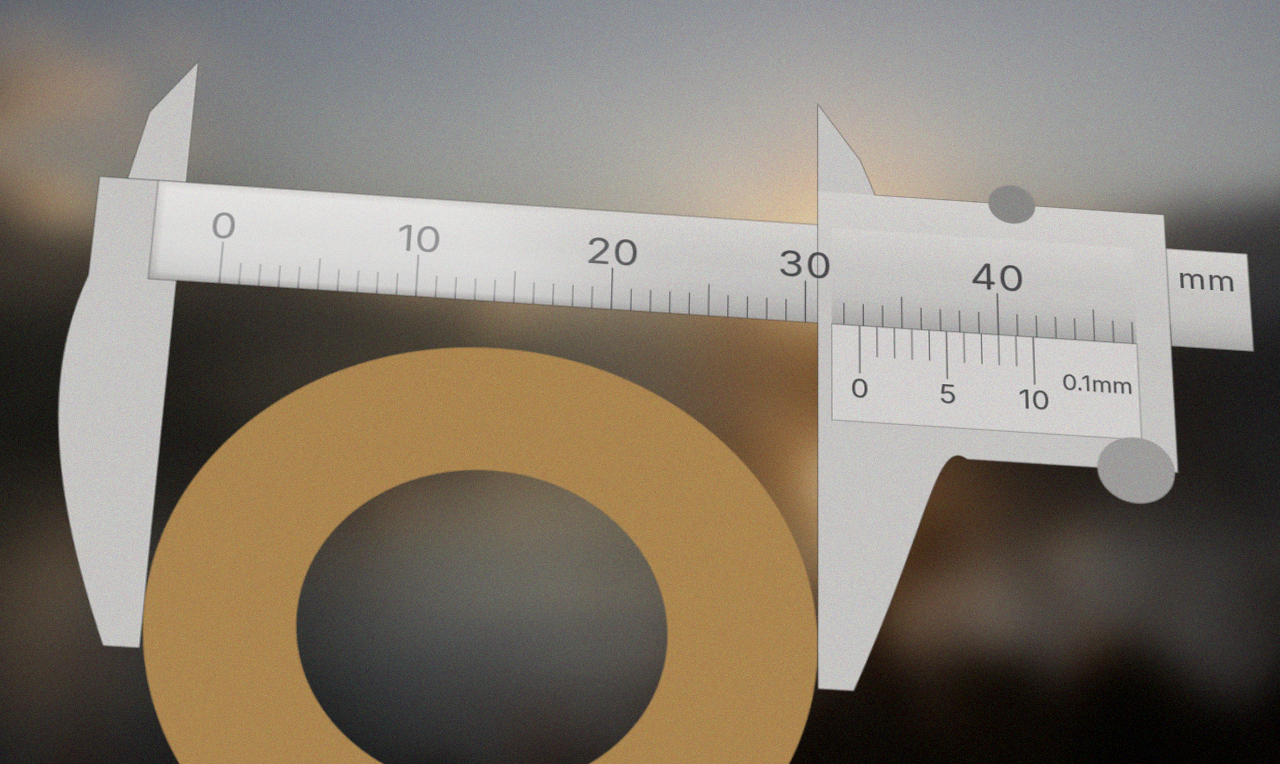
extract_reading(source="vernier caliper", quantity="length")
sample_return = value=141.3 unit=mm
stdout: value=32.8 unit=mm
